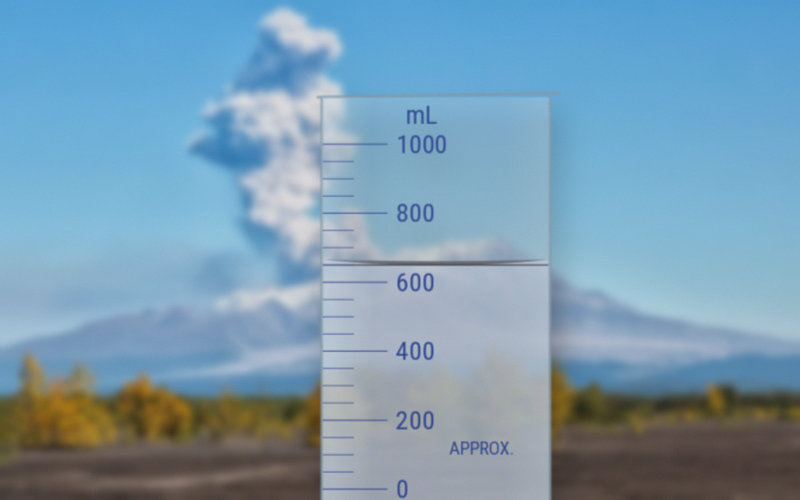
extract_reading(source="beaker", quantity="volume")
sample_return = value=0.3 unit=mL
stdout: value=650 unit=mL
